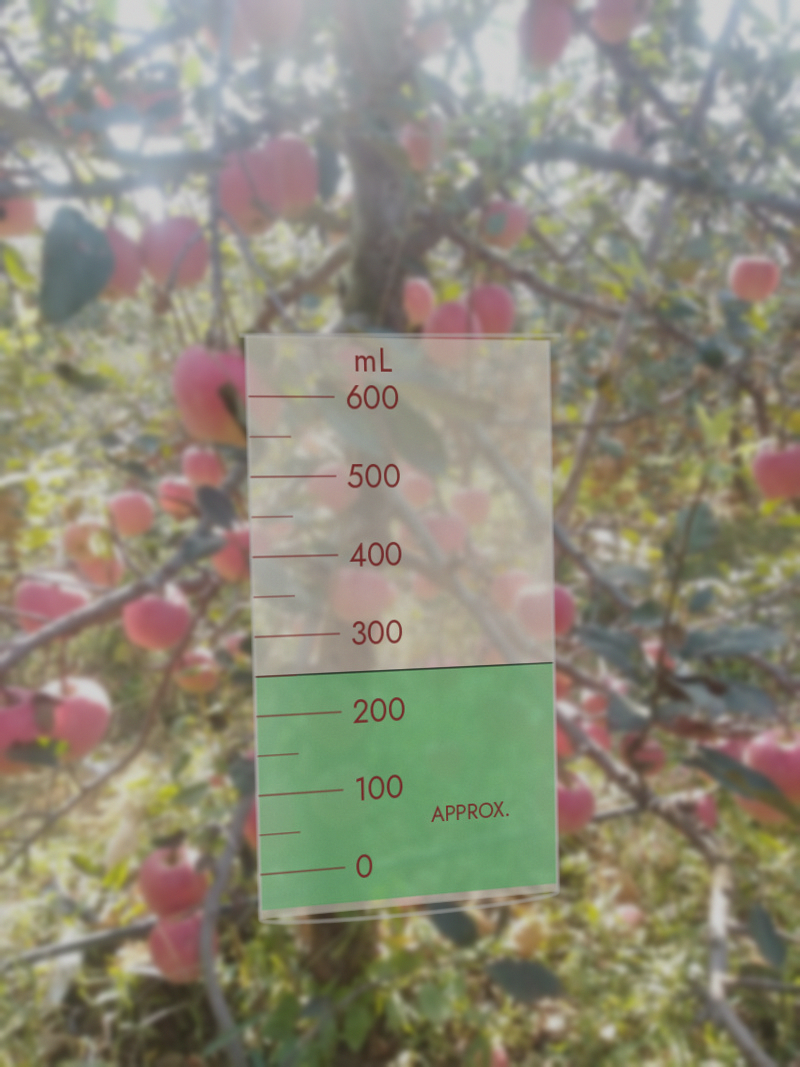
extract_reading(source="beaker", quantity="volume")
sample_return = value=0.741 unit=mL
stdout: value=250 unit=mL
